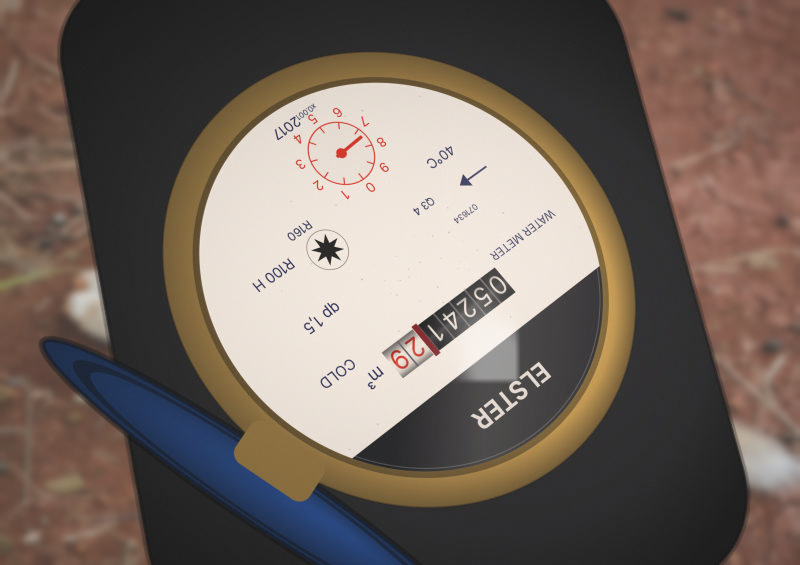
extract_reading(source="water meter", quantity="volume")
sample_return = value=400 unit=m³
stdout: value=5241.297 unit=m³
